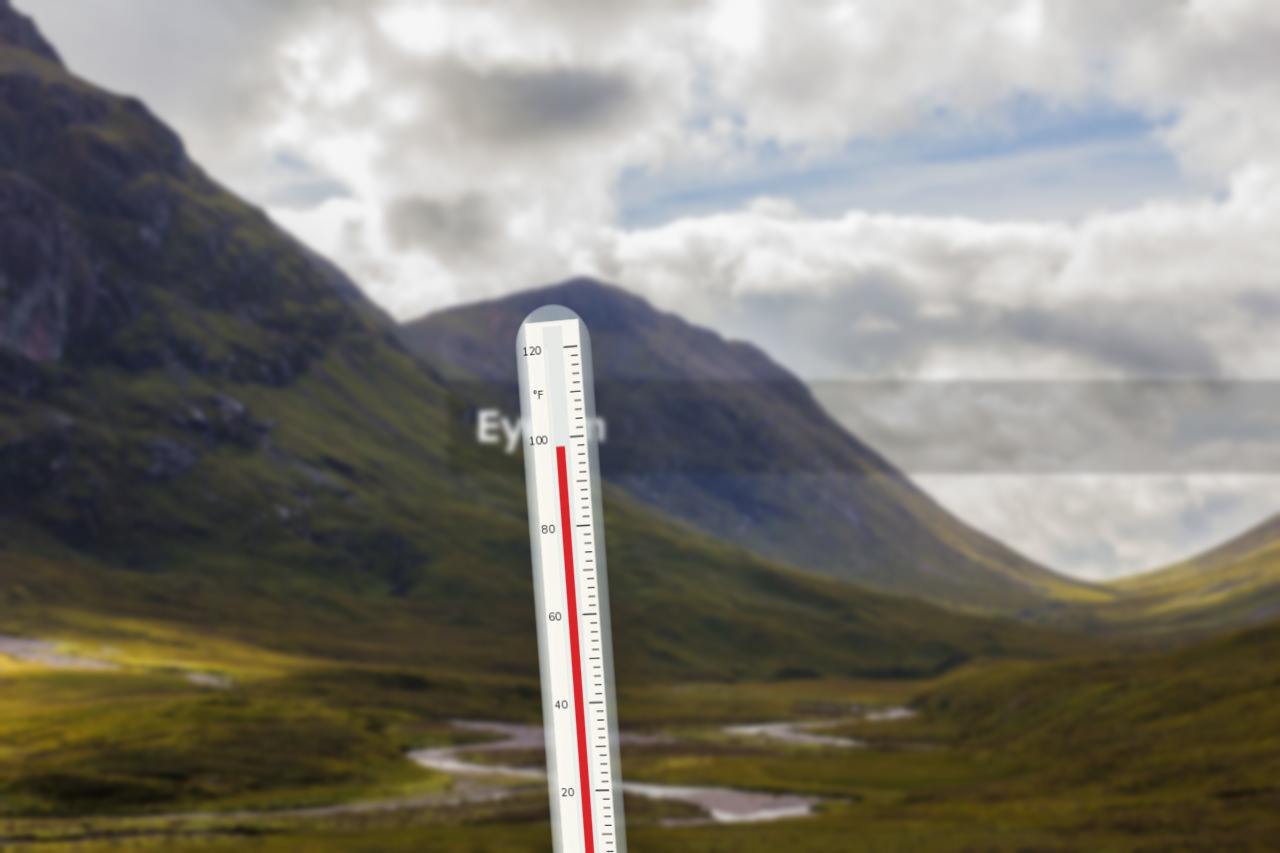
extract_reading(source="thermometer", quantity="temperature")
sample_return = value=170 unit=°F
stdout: value=98 unit=°F
